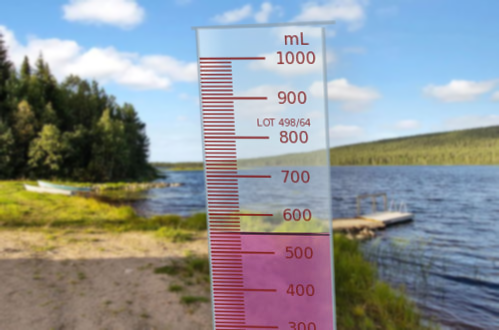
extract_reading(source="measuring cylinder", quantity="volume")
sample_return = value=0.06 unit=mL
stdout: value=550 unit=mL
